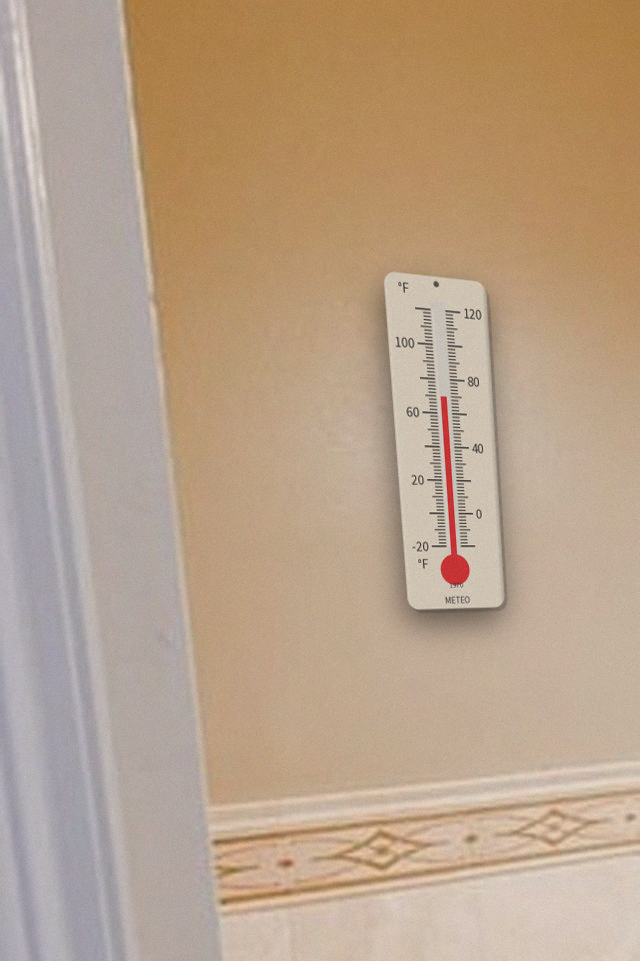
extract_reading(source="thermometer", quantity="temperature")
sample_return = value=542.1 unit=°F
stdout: value=70 unit=°F
